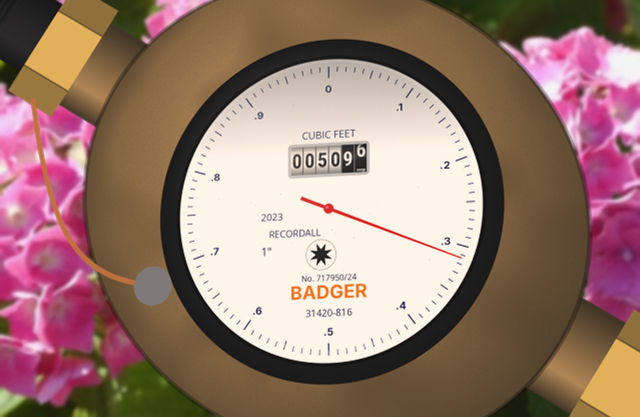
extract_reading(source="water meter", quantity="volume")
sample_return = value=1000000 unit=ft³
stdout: value=5096.31 unit=ft³
